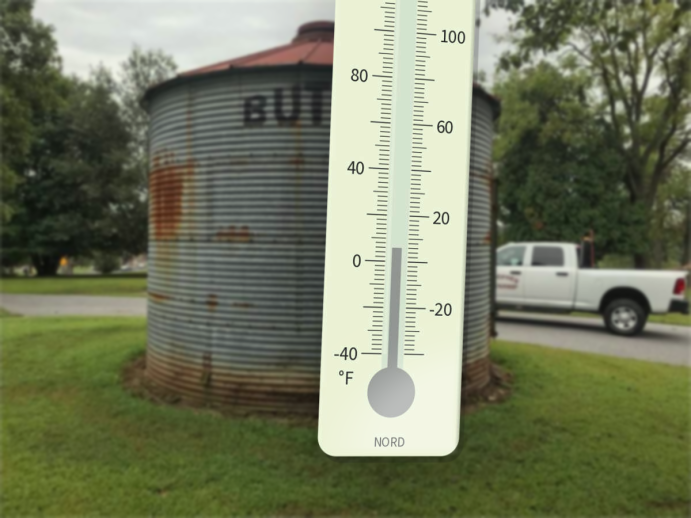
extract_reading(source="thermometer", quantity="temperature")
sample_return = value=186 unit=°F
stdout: value=6 unit=°F
